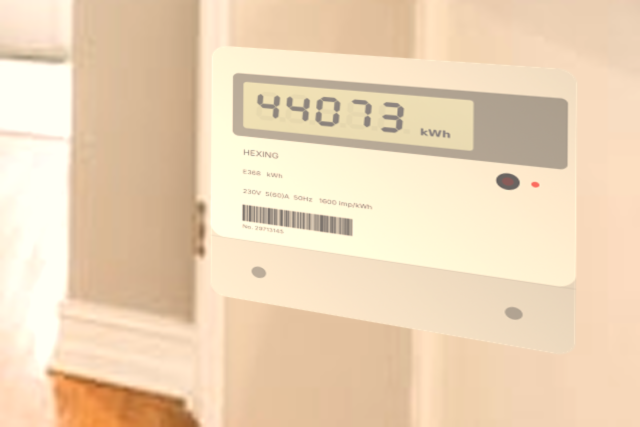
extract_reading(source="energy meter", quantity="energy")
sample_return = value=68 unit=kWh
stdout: value=44073 unit=kWh
